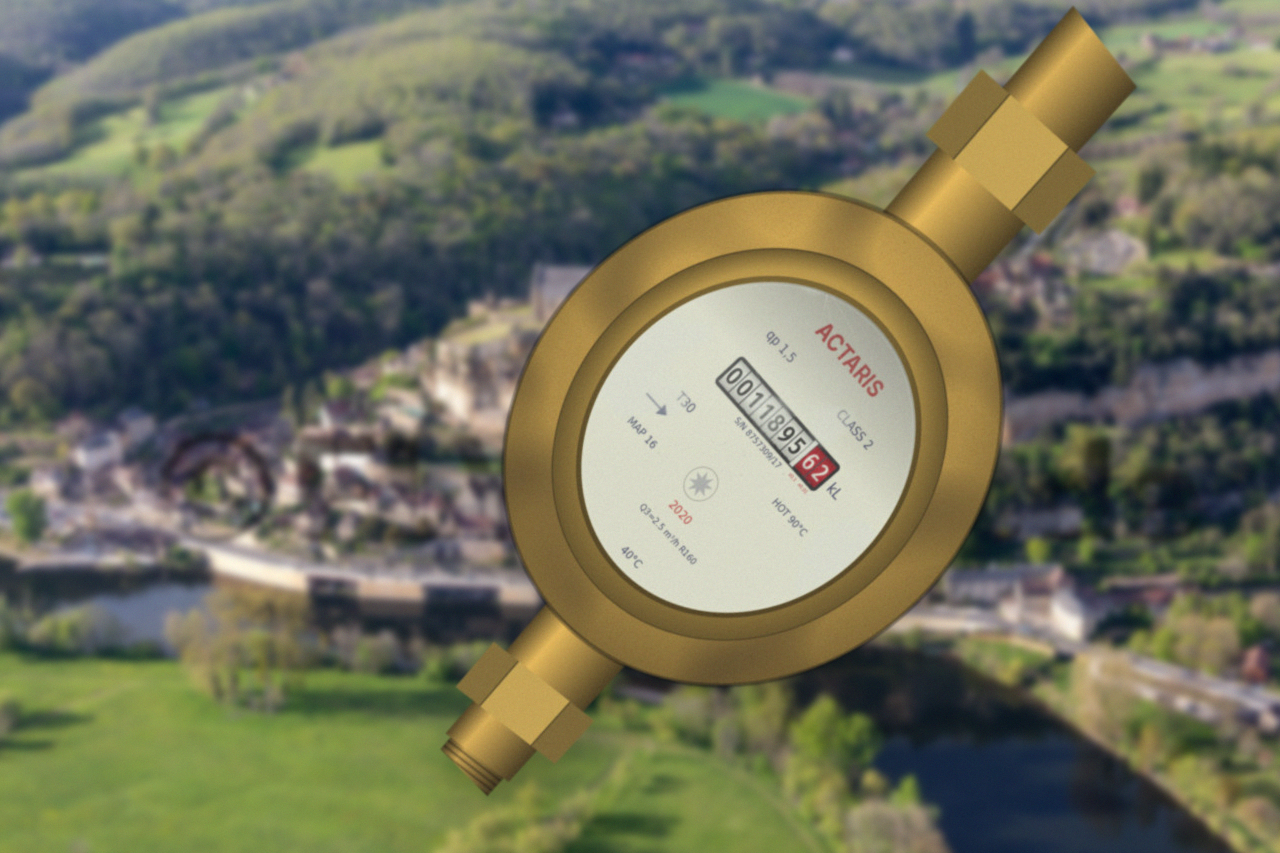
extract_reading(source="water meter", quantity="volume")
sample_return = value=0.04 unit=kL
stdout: value=11895.62 unit=kL
